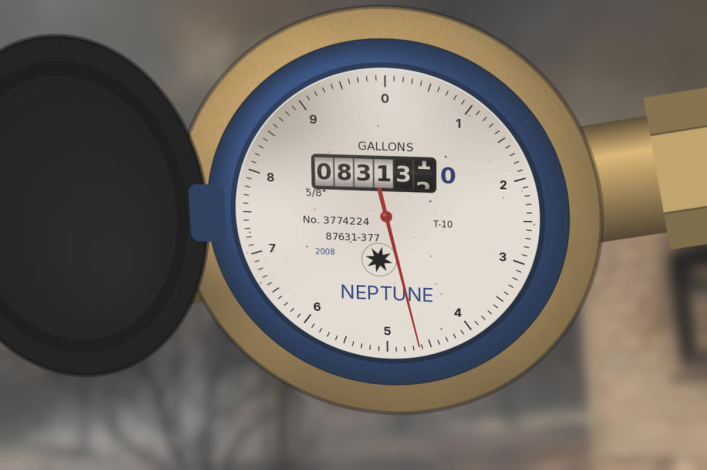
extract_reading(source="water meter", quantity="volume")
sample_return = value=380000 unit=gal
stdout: value=831314.6 unit=gal
